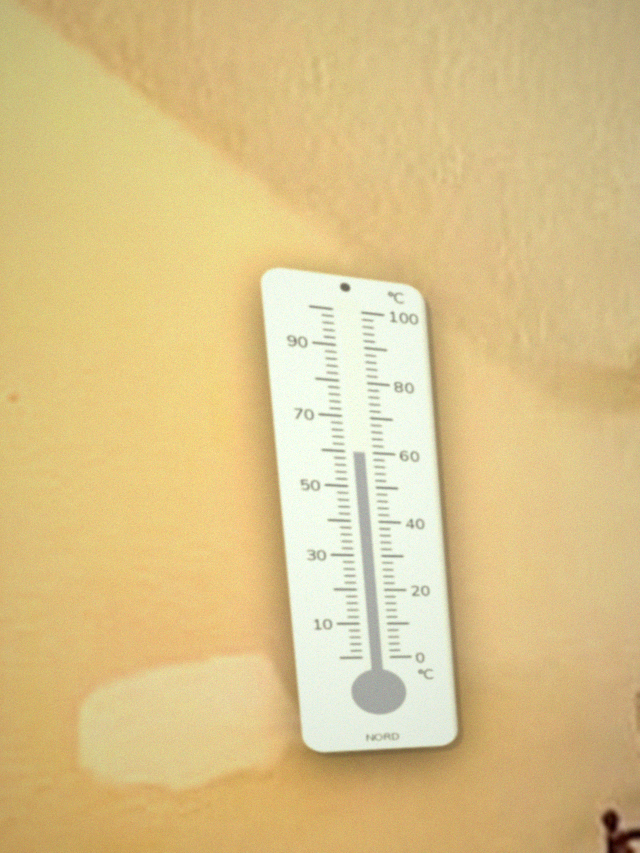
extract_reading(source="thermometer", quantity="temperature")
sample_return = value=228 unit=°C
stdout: value=60 unit=°C
